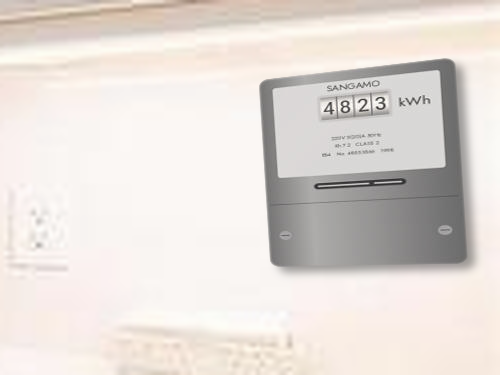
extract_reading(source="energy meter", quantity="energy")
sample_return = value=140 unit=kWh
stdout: value=4823 unit=kWh
